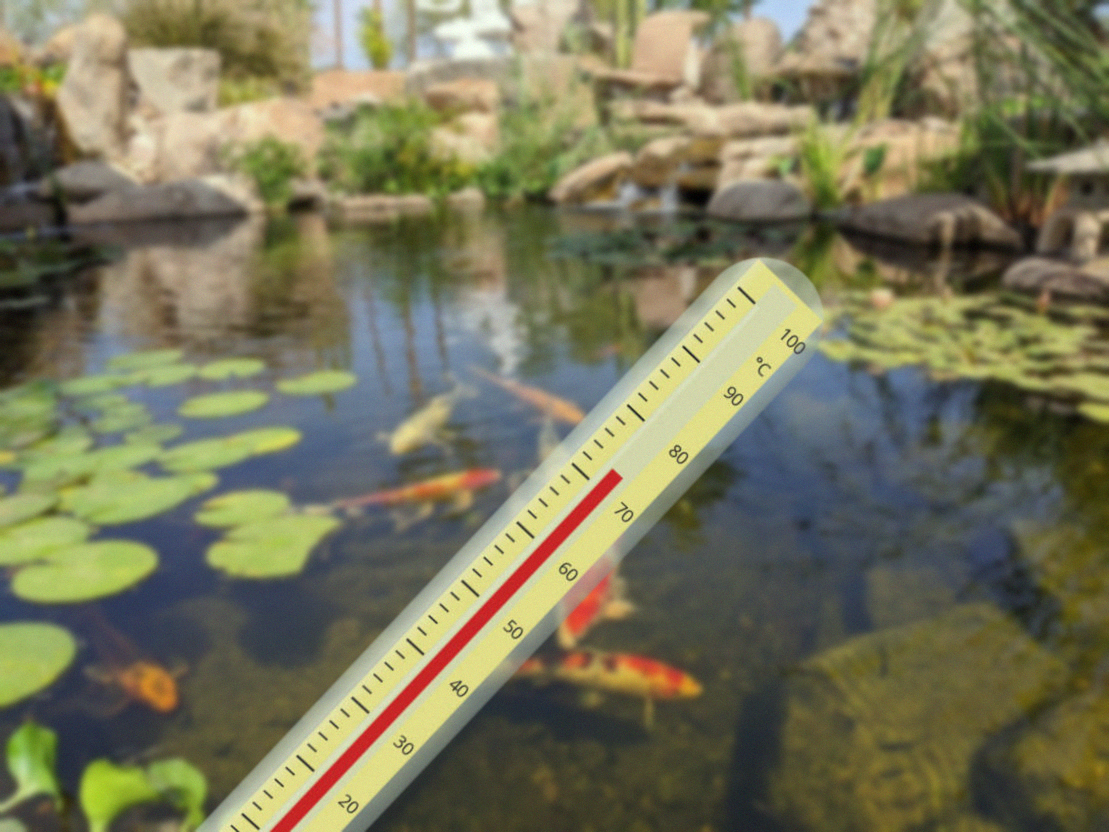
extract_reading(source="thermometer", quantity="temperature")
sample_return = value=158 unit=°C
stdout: value=73 unit=°C
